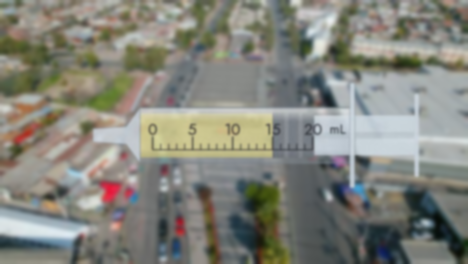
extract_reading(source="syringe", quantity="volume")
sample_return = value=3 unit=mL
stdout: value=15 unit=mL
